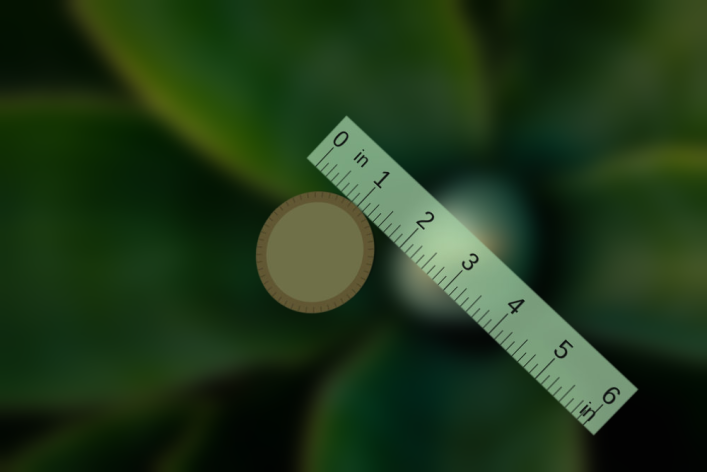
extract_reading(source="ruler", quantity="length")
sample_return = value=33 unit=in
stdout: value=2 unit=in
